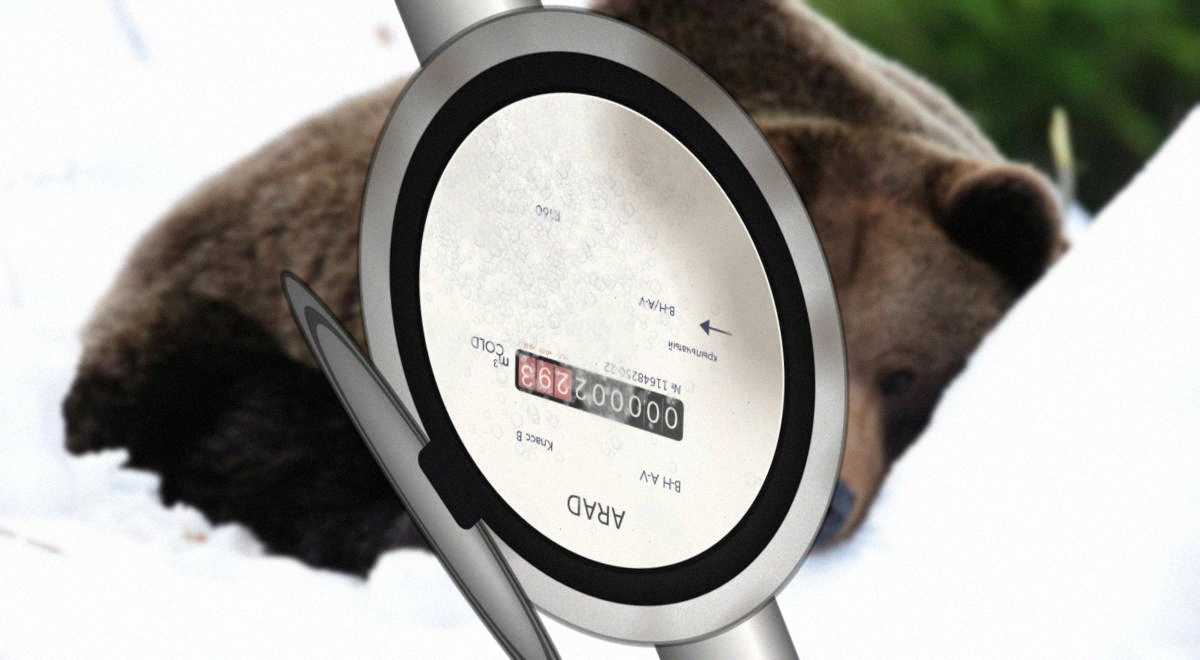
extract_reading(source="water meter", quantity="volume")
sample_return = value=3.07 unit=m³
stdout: value=2.293 unit=m³
